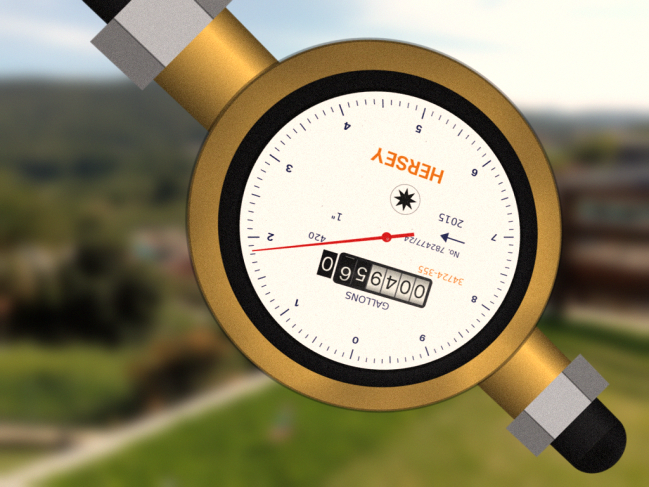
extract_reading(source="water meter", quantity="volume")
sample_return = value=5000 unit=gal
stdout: value=49561.8 unit=gal
